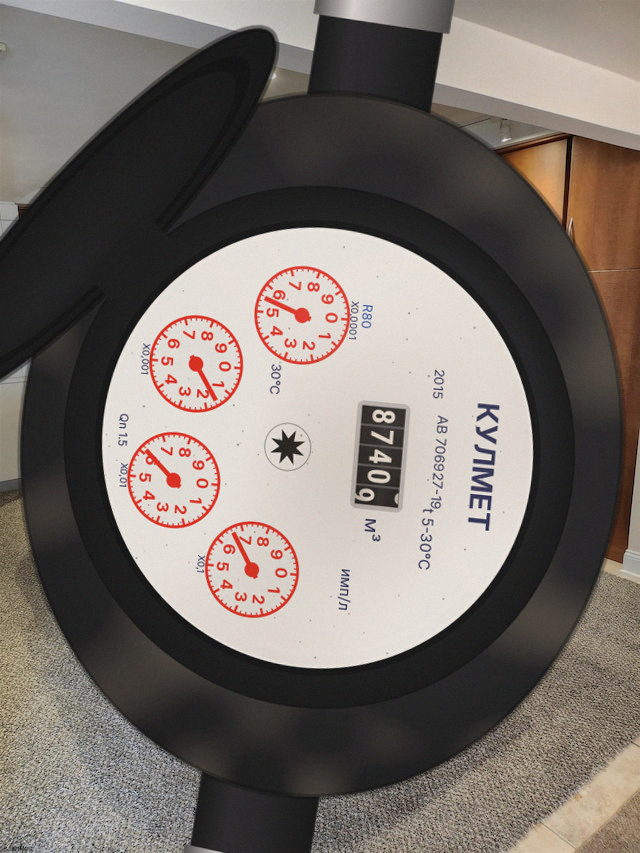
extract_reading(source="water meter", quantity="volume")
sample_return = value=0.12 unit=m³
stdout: value=87408.6615 unit=m³
